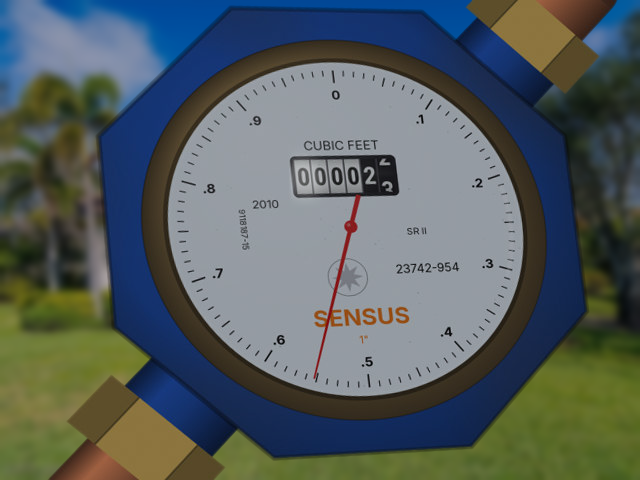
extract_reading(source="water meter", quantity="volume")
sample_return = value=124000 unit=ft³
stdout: value=22.55 unit=ft³
